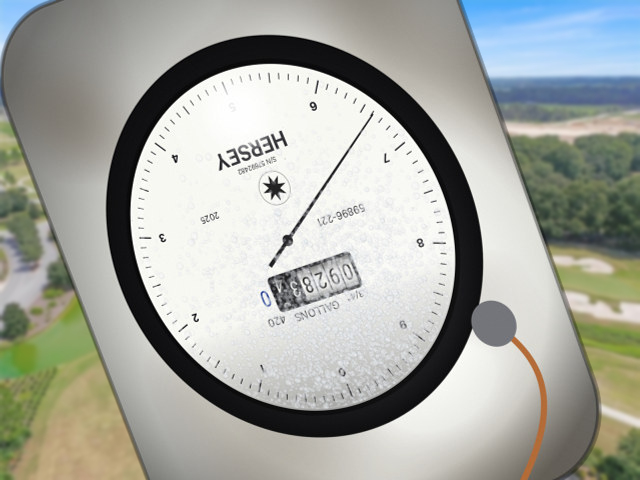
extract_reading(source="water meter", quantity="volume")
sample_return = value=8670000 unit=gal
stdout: value=928336.6 unit=gal
